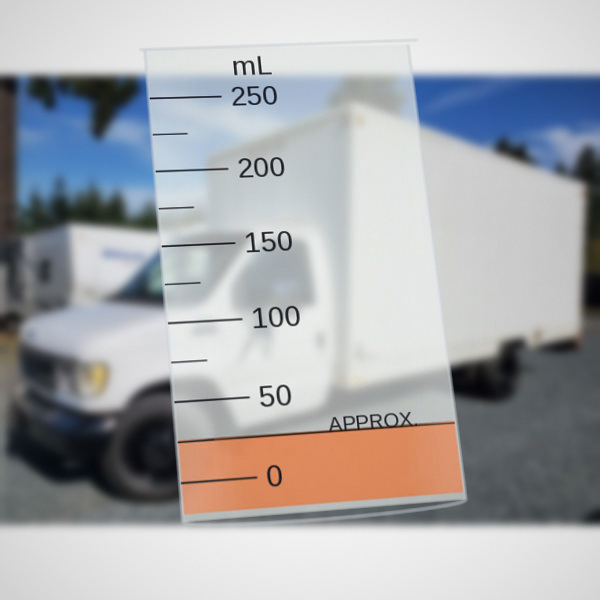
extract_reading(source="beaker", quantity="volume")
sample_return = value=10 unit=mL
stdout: value=25 unit=mL
